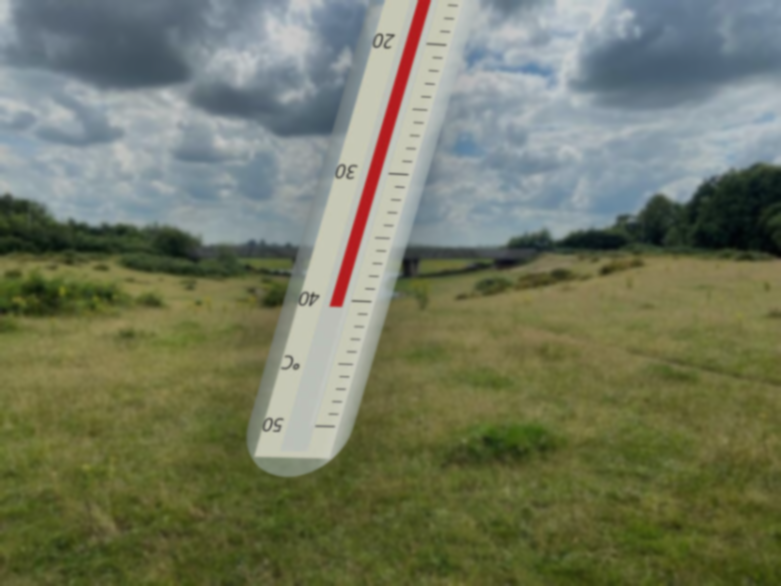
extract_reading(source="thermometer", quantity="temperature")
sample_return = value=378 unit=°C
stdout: value=40.5 unit=°C
